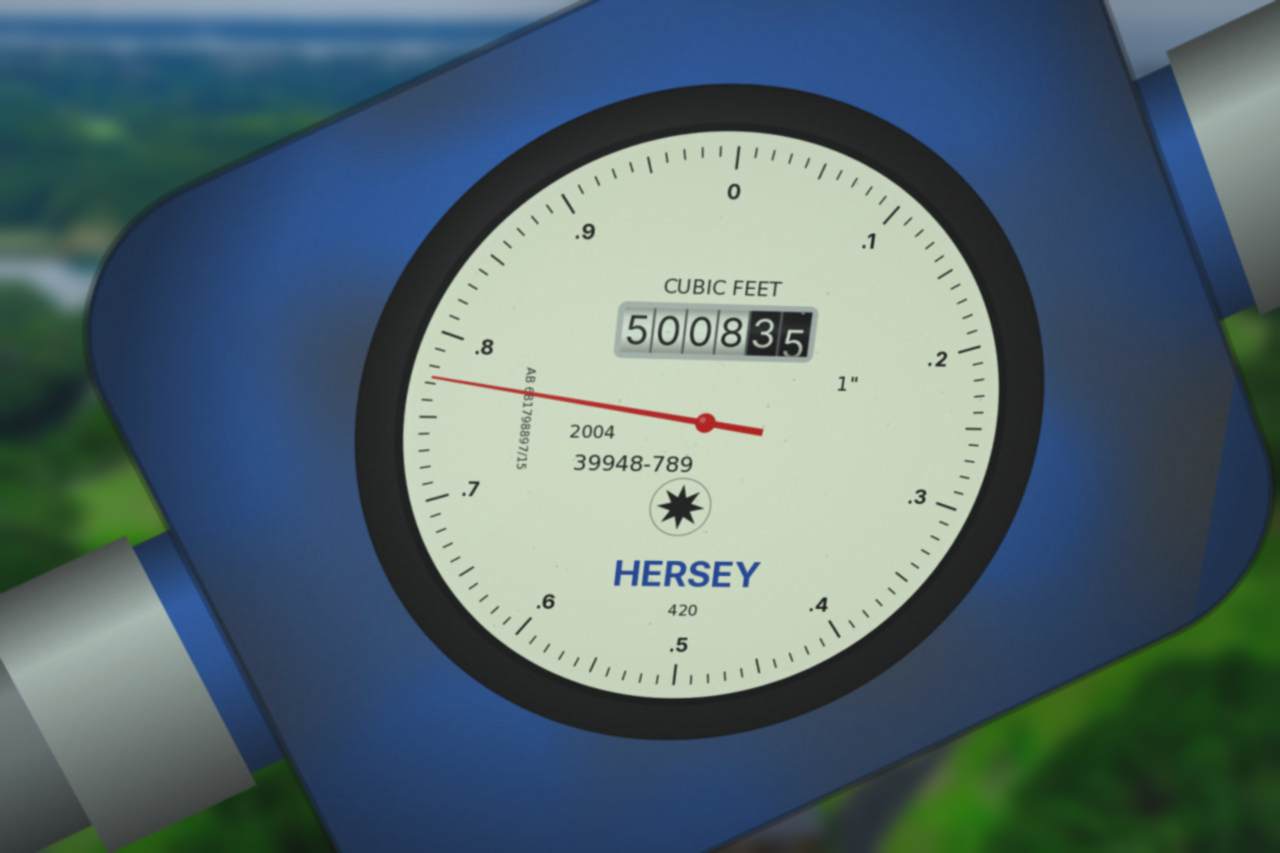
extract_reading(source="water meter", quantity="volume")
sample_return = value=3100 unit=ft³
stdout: value=500834.77 unit=ft³
